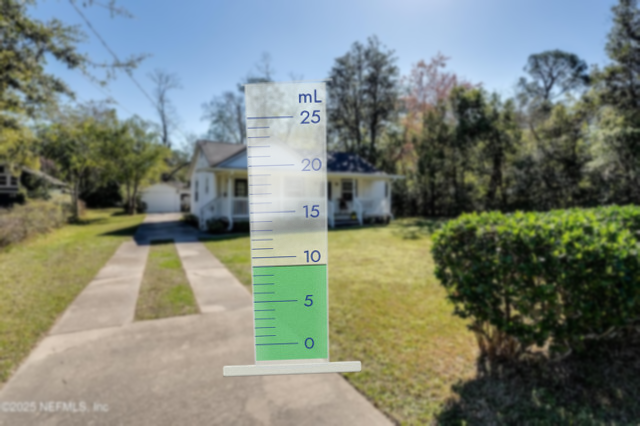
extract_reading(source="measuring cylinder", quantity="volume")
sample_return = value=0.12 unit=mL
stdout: value=9 unit=mL
